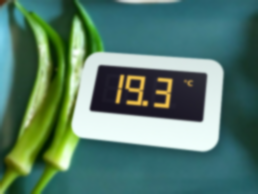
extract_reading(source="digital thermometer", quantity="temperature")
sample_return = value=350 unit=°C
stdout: value=19.3 unit=°C
